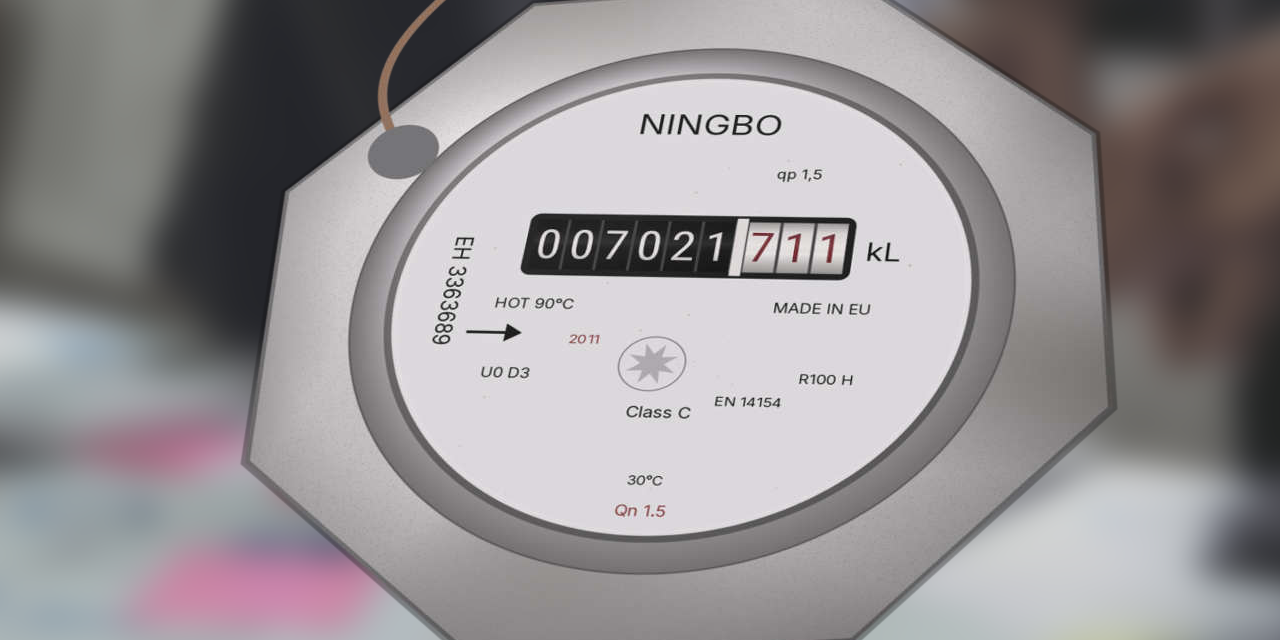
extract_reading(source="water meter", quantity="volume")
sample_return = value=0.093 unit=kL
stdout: value=7021.711 unit=kL
